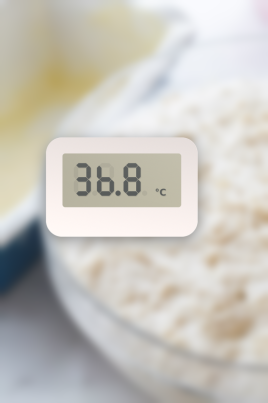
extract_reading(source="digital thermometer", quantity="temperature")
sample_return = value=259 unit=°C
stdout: value=36.8 unit=°C
